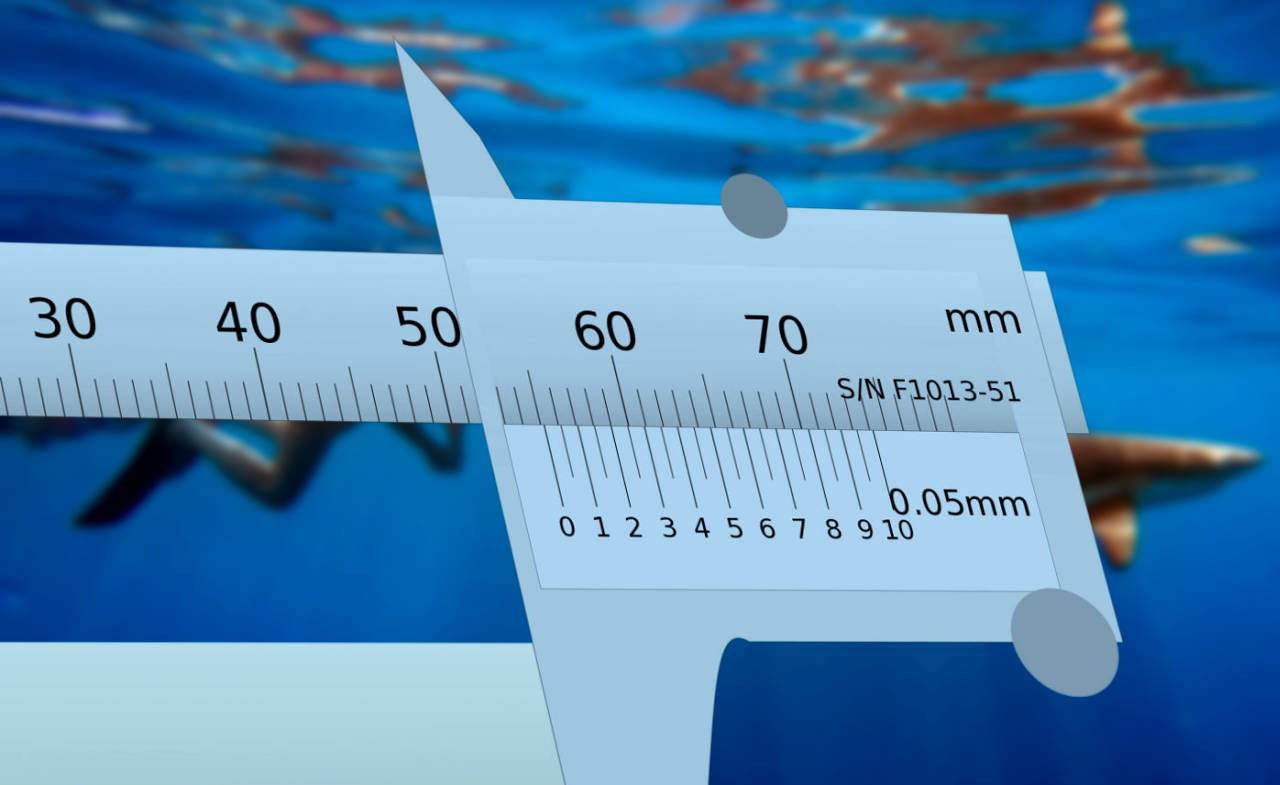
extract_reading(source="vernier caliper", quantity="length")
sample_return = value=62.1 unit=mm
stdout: value=55.2 unit=mm
